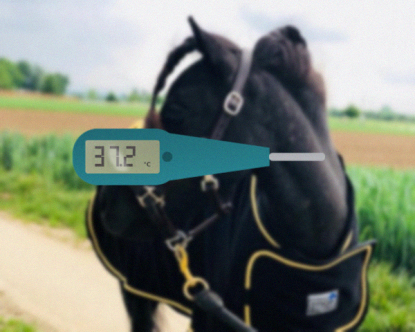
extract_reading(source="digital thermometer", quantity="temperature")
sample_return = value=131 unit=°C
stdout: value=37.2 unit=°C
